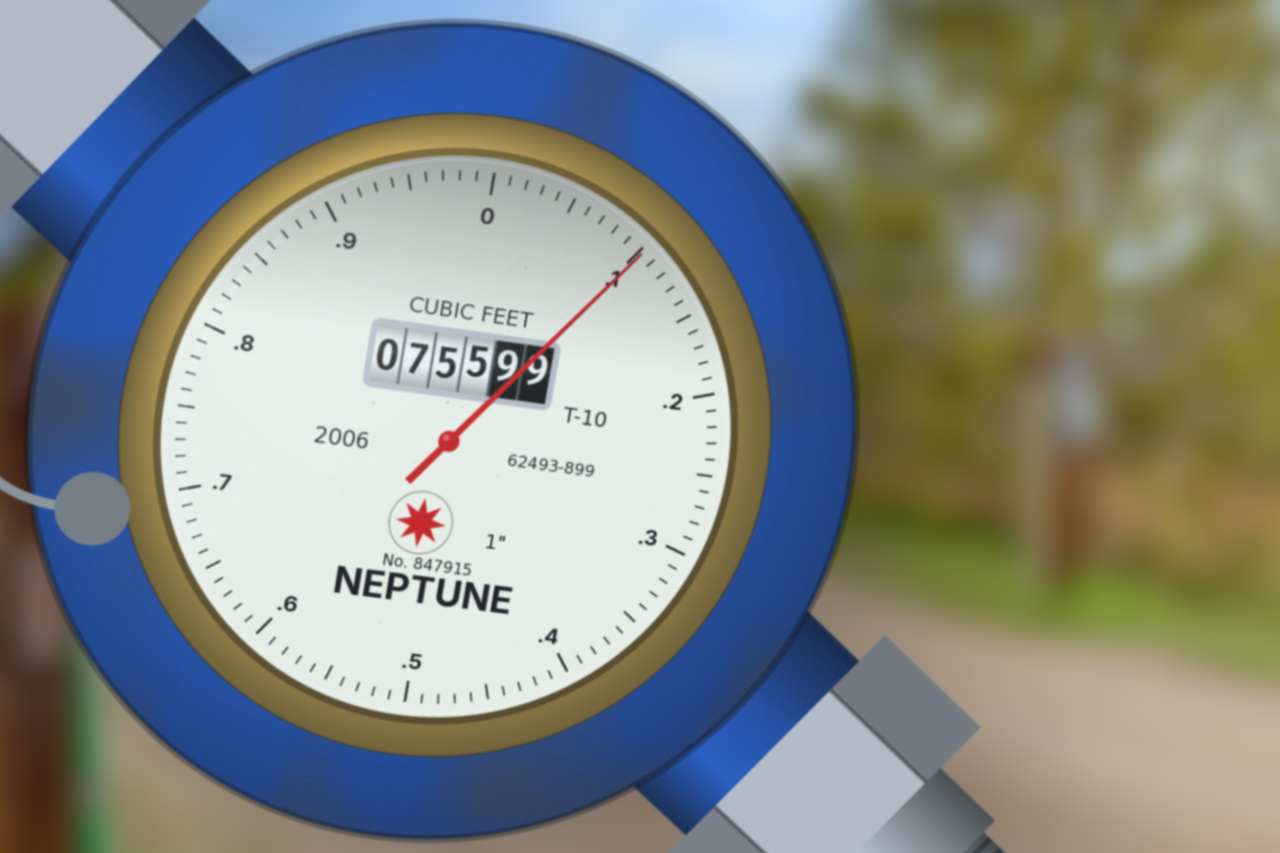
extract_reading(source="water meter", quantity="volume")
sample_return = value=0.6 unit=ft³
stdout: value=75599.10 unit=ft³
